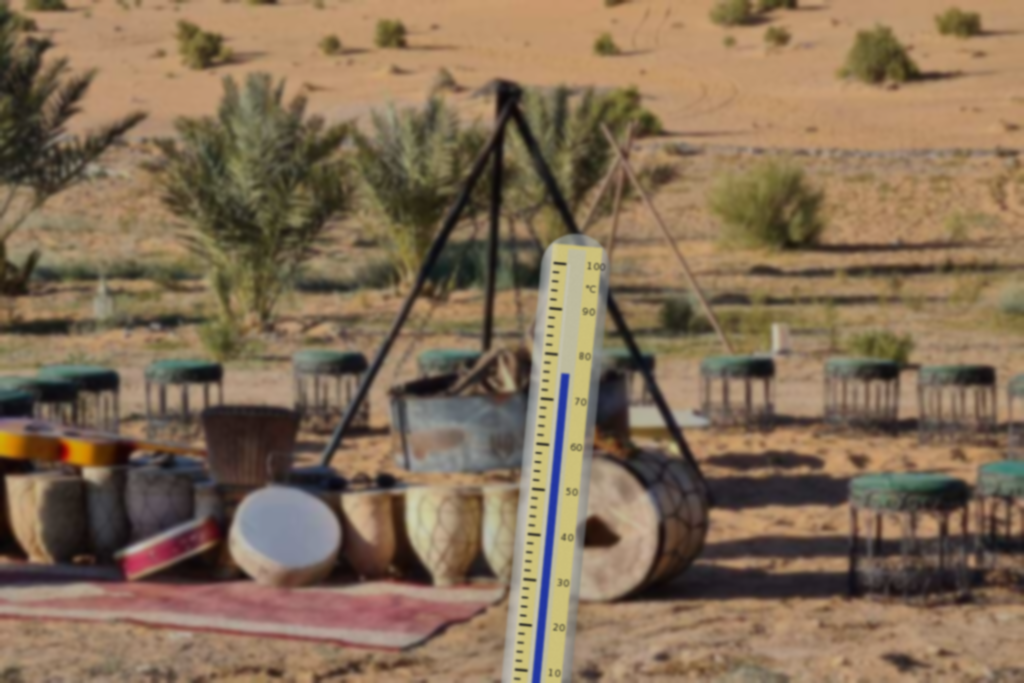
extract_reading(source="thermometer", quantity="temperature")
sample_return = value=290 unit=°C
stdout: value=76 unit=°C
